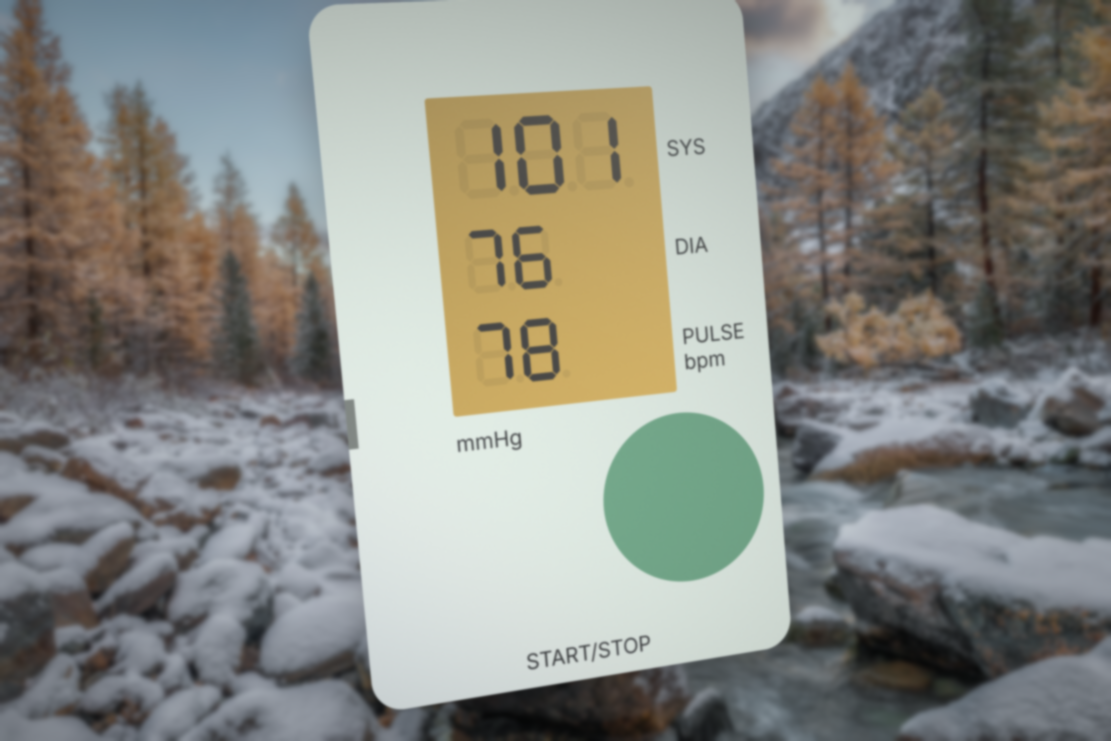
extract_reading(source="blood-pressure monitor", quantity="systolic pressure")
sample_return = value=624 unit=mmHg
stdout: value=101 unit=mmHg
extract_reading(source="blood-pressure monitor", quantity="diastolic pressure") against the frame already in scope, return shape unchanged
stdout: value=76 unit=mmHg
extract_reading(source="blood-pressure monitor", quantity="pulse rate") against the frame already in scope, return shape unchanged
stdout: value=78 unit=bpm
